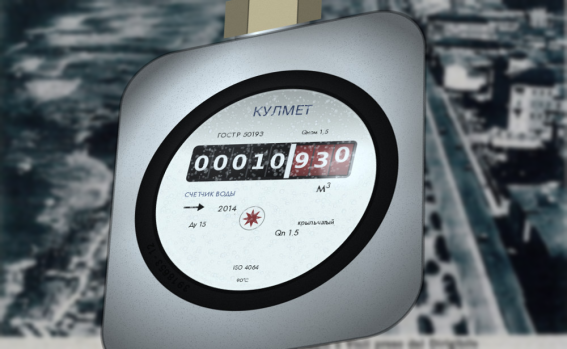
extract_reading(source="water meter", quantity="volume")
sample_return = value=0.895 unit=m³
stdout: value=10.930 unit=m³
